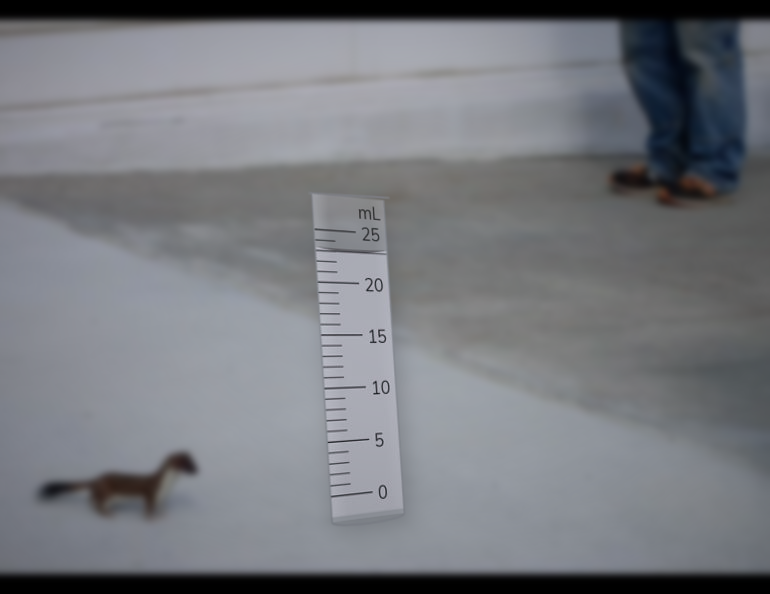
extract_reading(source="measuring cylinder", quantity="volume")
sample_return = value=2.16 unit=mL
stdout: value=23 unit=mL
